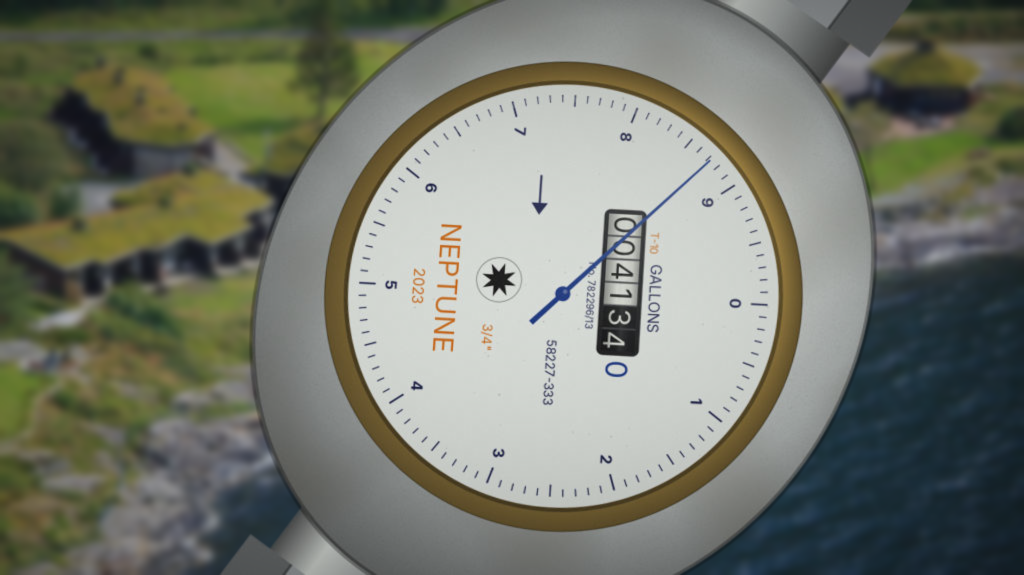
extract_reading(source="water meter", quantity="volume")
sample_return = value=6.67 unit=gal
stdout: value=41338.7 unit=gal
